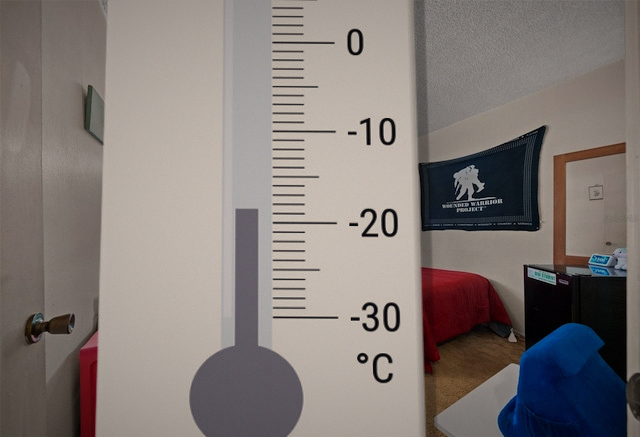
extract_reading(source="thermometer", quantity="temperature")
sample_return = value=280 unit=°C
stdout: value=-18.5 unit=°C
